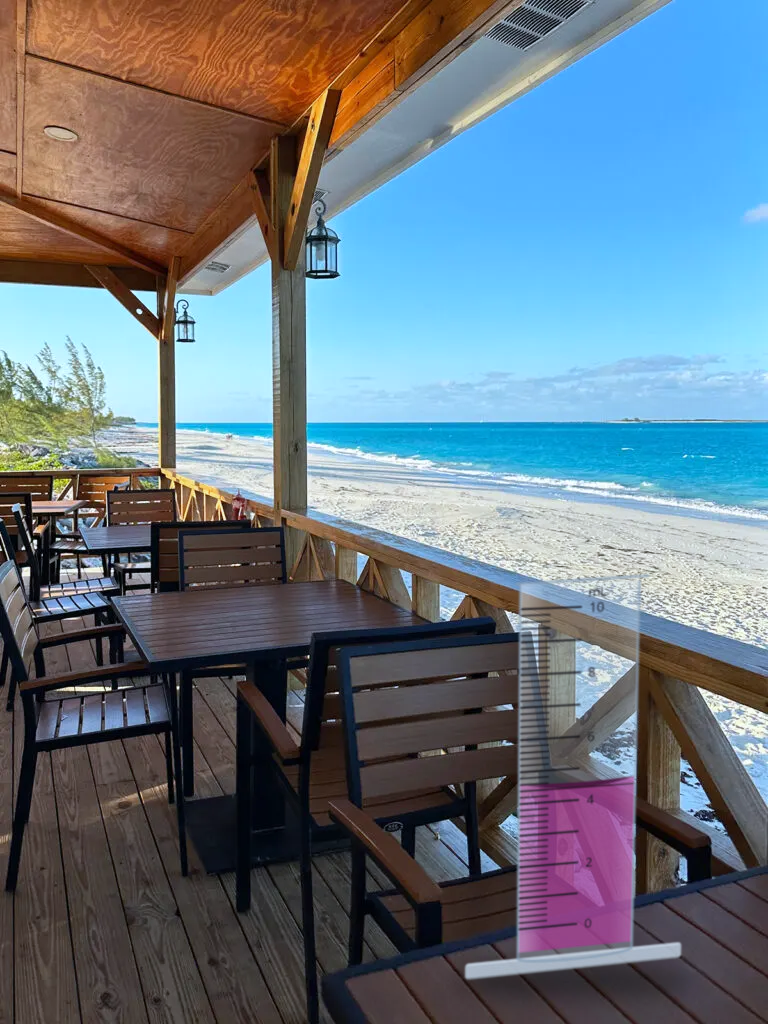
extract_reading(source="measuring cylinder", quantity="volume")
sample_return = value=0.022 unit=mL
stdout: value=4.4 unit=mL
